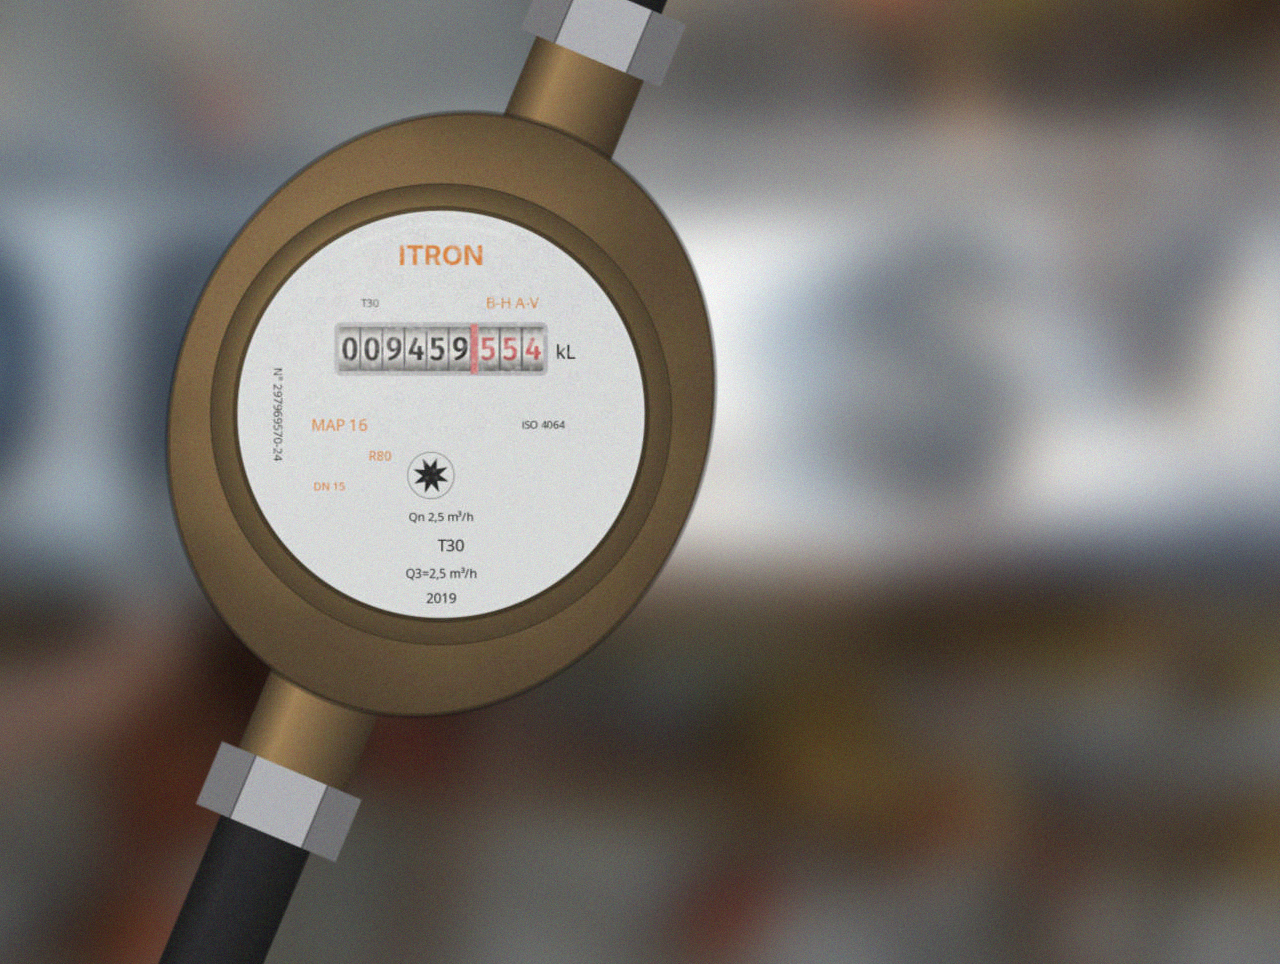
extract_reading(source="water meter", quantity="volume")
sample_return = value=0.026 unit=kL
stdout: value=9459.554 unit=kL
